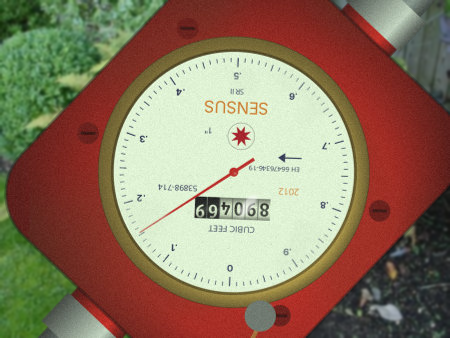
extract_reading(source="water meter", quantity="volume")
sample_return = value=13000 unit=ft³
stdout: value=890469.15 unit=ft³
